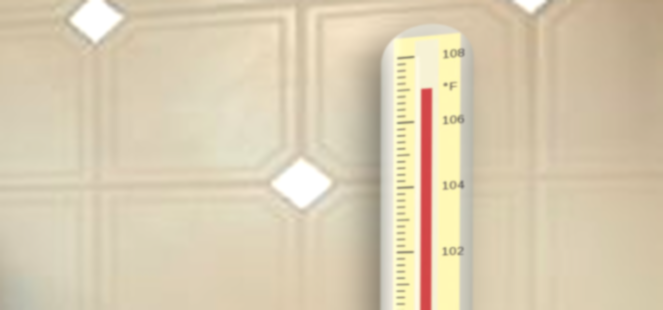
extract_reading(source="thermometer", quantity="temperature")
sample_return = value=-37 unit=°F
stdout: value=107 unit=°F
